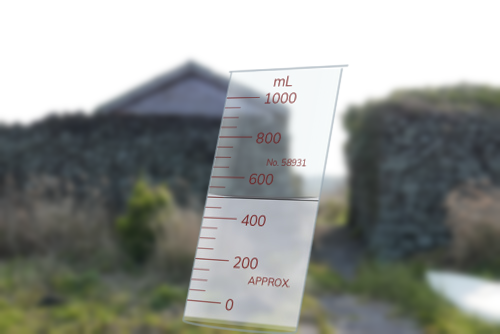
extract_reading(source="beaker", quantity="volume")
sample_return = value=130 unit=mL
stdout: value=500 unit=mL
